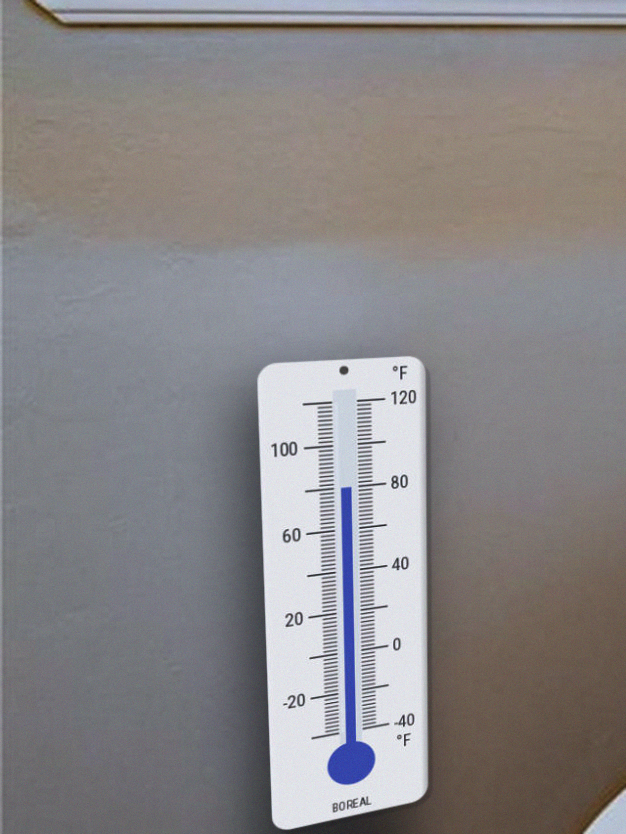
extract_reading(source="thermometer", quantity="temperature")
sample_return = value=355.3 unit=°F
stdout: value=80 unit=°F
